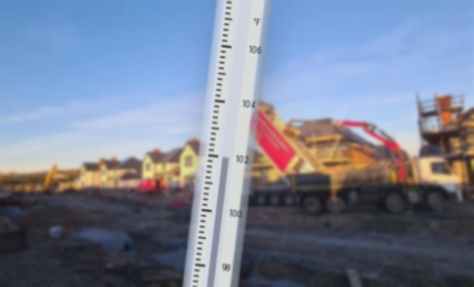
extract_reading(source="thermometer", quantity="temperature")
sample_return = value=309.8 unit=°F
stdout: value=102 unit=°F
